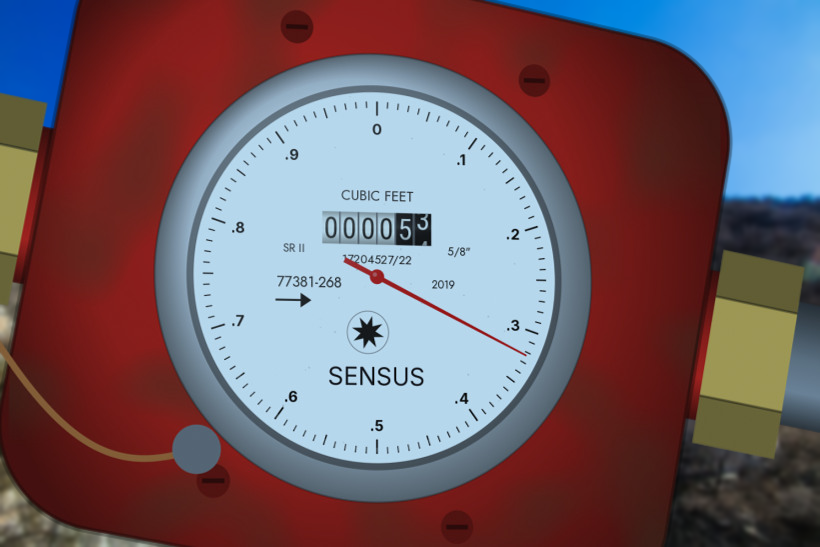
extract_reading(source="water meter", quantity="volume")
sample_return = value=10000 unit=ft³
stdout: value=53.32 unit=ft³
